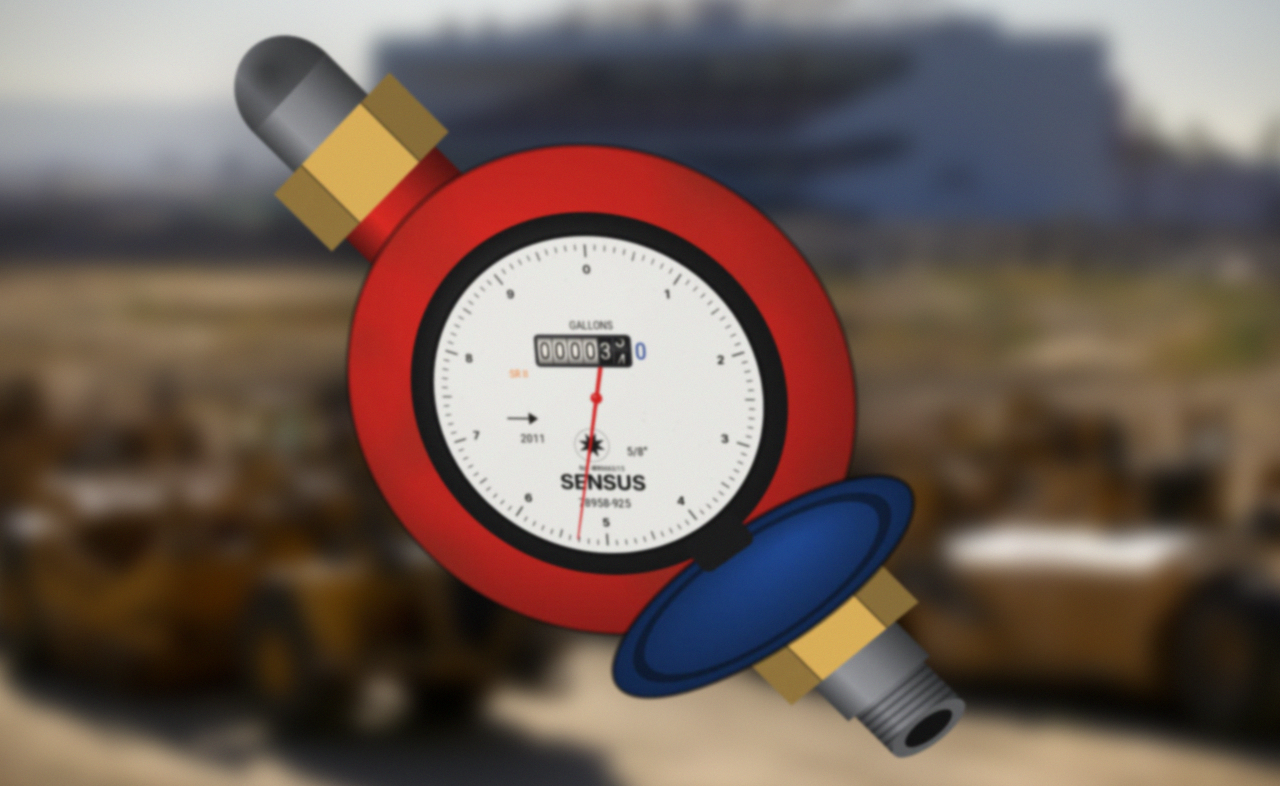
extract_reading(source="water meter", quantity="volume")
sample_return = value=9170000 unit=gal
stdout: value=335.3 unit=gal
